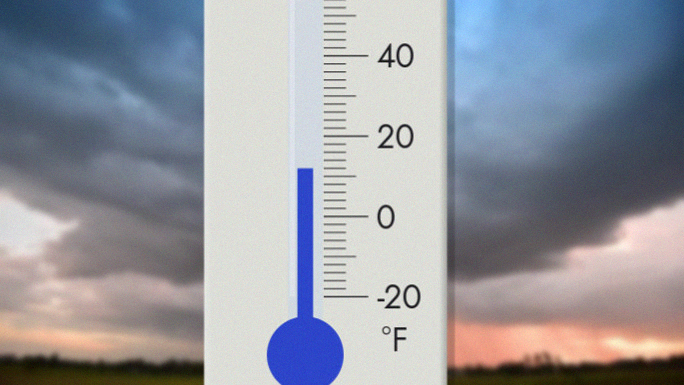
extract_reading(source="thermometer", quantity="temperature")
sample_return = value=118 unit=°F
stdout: value=12 unit=°F
